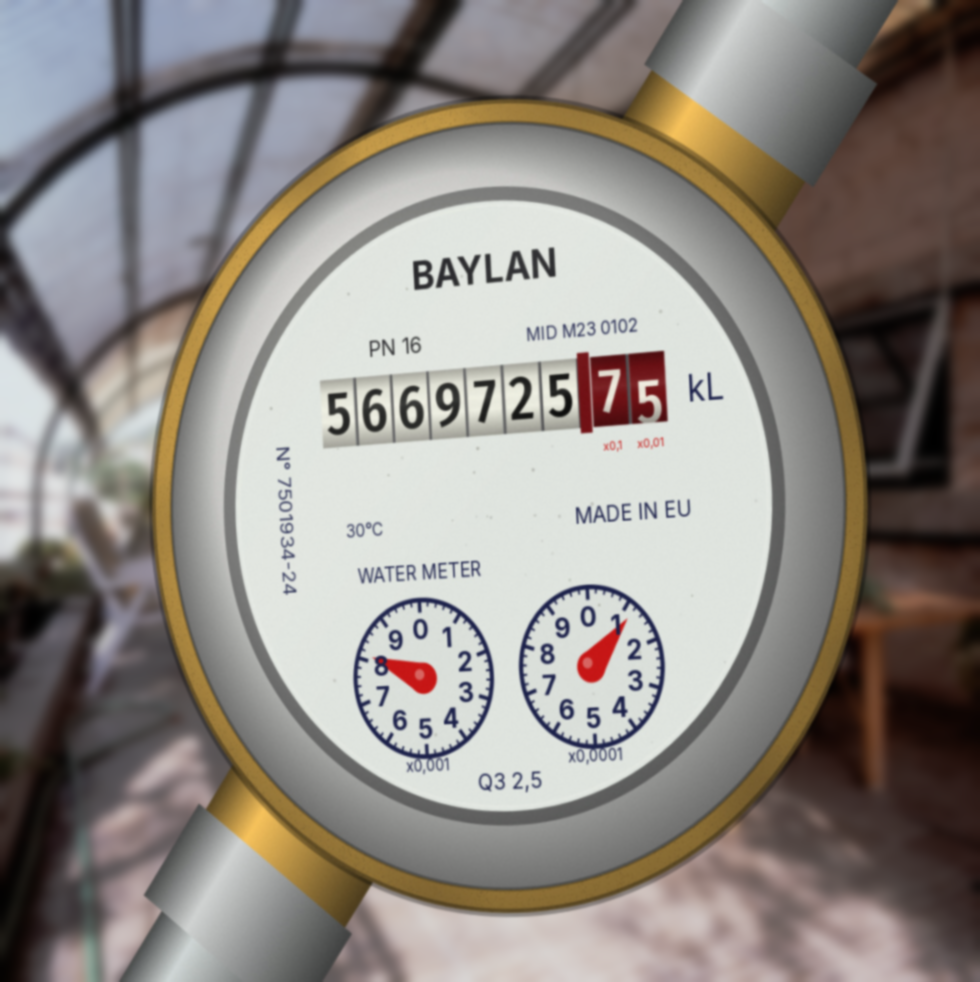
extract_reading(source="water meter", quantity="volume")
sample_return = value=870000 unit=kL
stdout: value=5669725.7481 unit=kL
